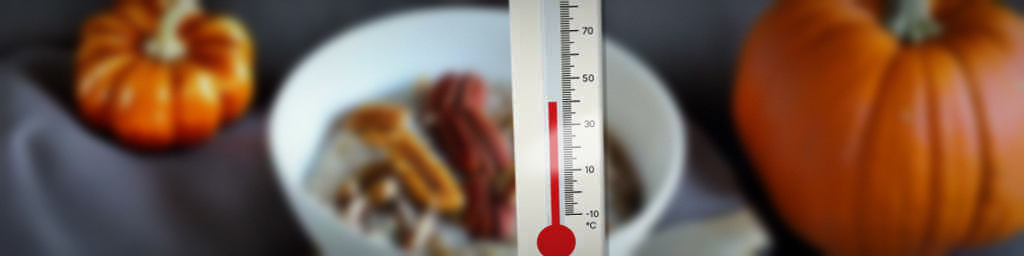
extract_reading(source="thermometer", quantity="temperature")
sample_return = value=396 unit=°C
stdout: value=40 unit=°C
